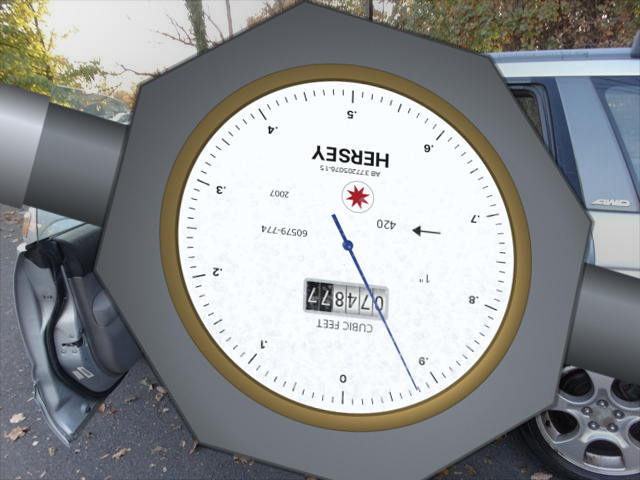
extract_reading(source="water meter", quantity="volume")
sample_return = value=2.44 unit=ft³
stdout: value=74876.92 unit=ft³
